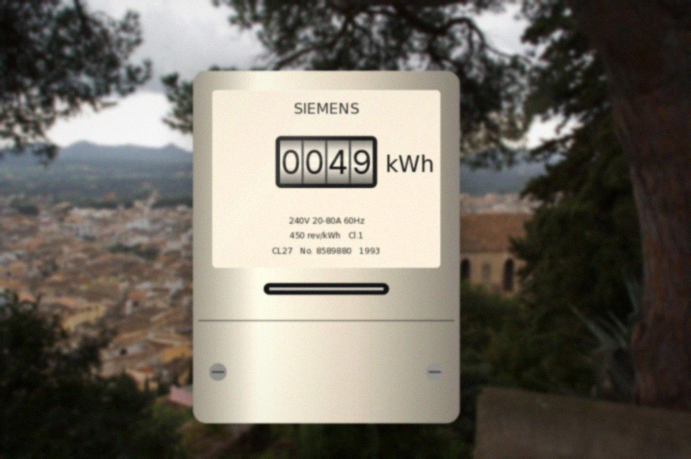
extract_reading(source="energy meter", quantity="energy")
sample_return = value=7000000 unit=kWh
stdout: value=49 unit=kWh
